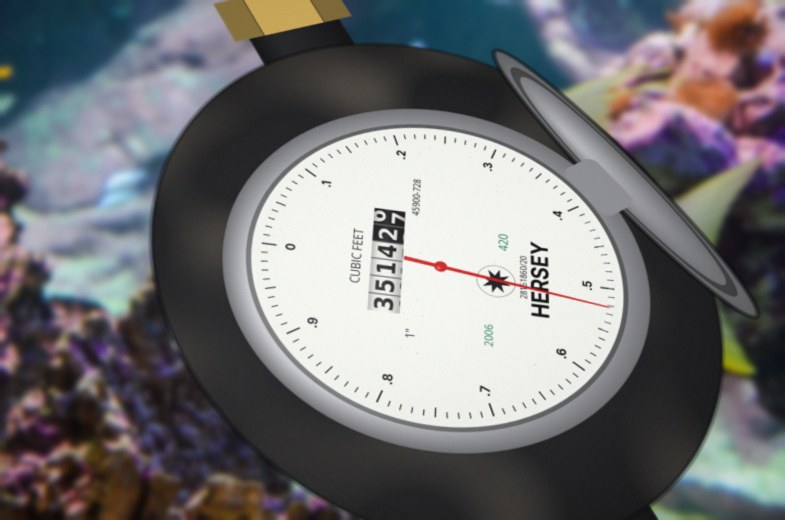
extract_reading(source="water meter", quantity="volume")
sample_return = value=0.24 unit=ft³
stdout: value=351426.52 unit=ft³
